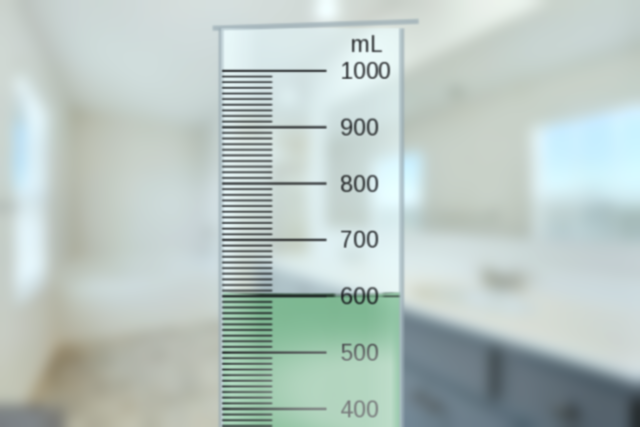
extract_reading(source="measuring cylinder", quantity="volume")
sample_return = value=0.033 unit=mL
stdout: value=600 unit=mL
